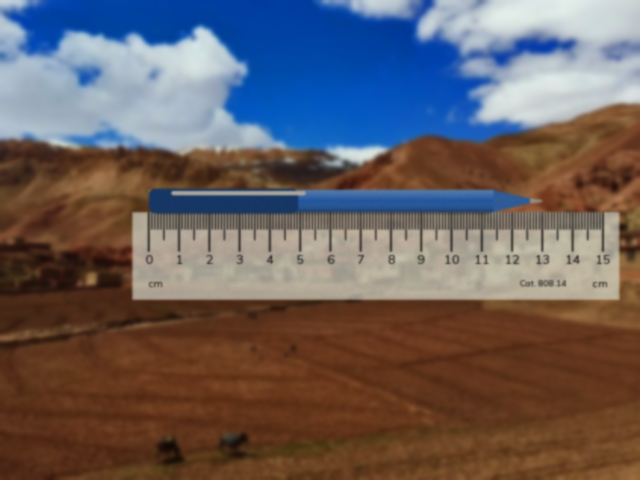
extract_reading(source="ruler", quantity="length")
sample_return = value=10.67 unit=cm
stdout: value=13 unit=cm
